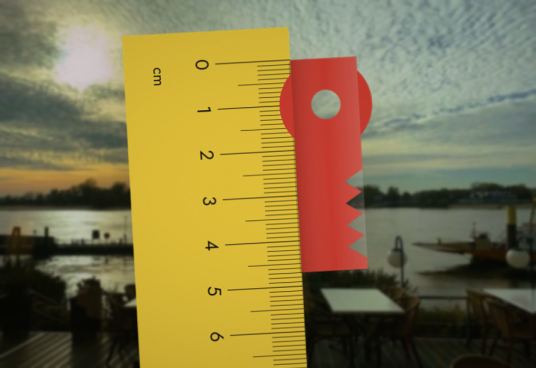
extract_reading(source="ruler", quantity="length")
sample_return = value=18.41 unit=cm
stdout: value=4.7 unit=cm
